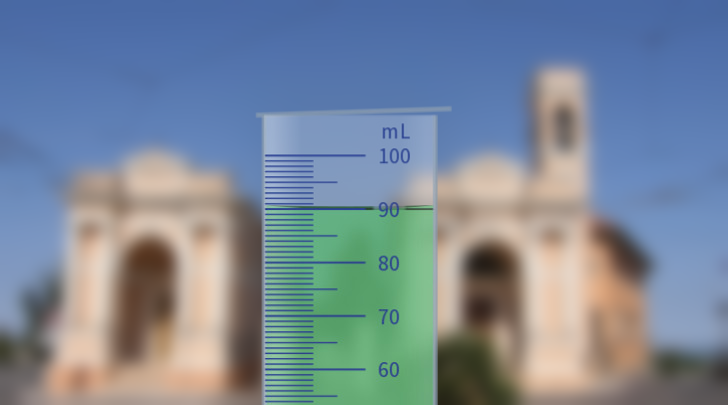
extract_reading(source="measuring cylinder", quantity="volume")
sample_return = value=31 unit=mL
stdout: value=90 unit=mL
